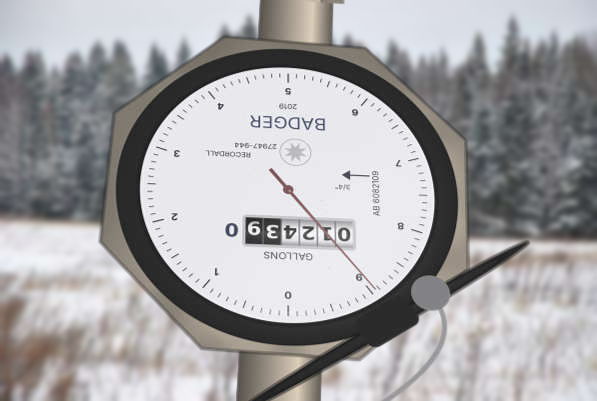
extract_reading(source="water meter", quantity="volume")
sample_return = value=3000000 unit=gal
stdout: value=124388.9 unit=gal
